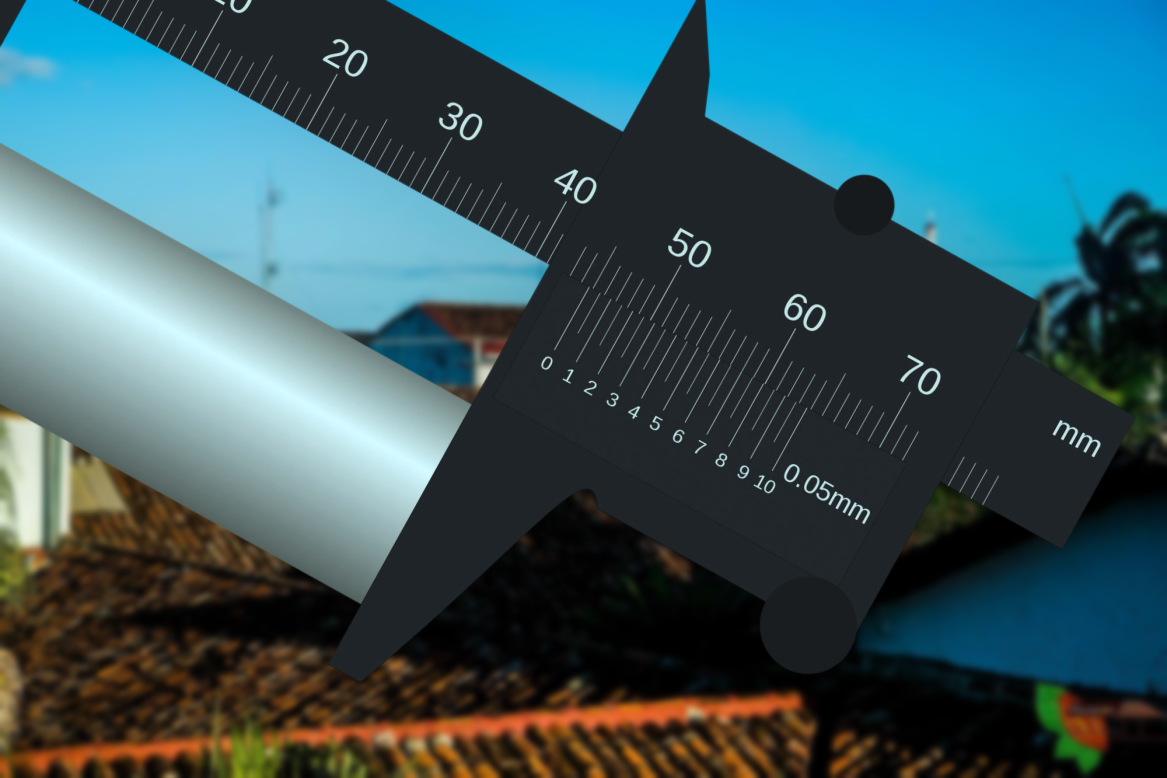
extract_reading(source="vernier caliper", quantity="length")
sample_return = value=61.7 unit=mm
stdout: value=44.7 unit=mm
